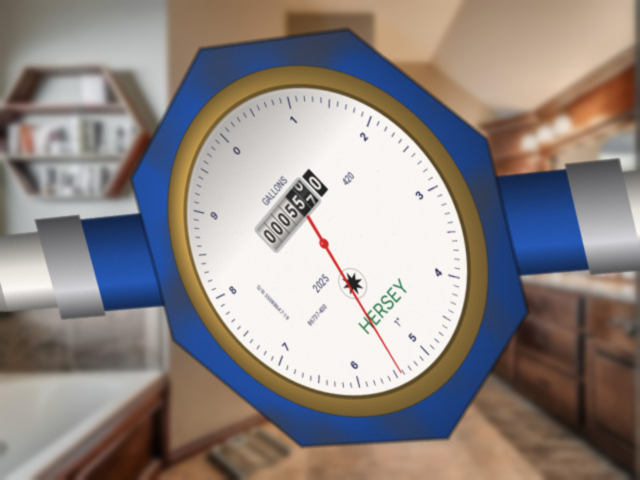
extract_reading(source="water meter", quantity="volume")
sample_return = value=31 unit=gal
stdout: value=5565.4 unit=gal
